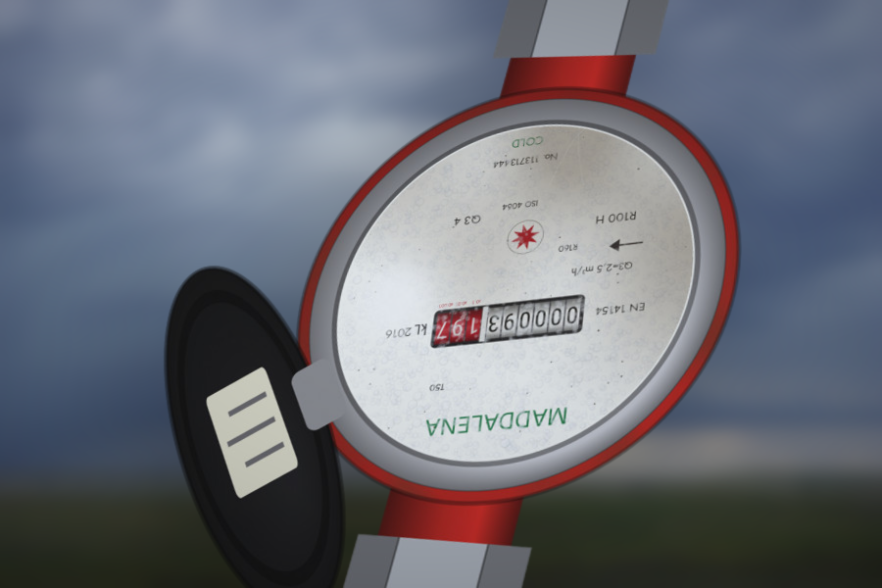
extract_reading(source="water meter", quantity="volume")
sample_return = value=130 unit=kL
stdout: value=93.197 unit=kL
